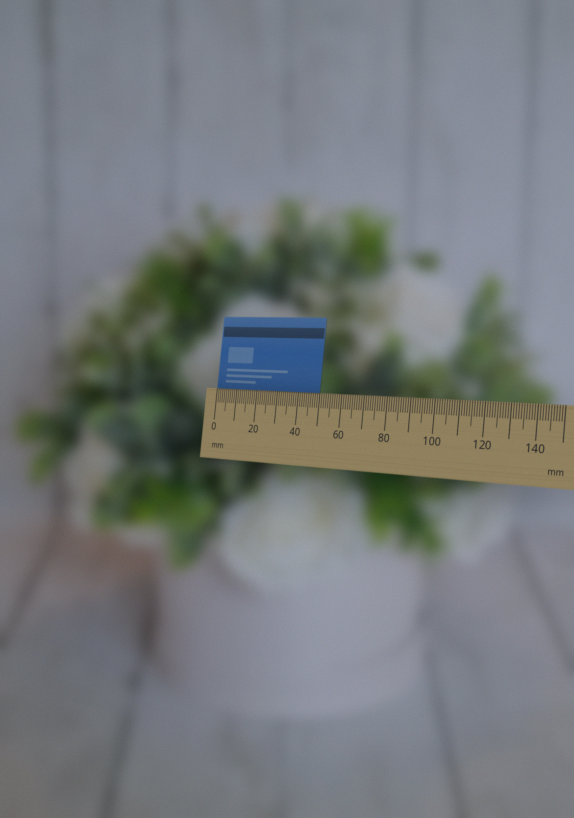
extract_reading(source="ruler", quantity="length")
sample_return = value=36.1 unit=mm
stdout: value=50 unit=mm
